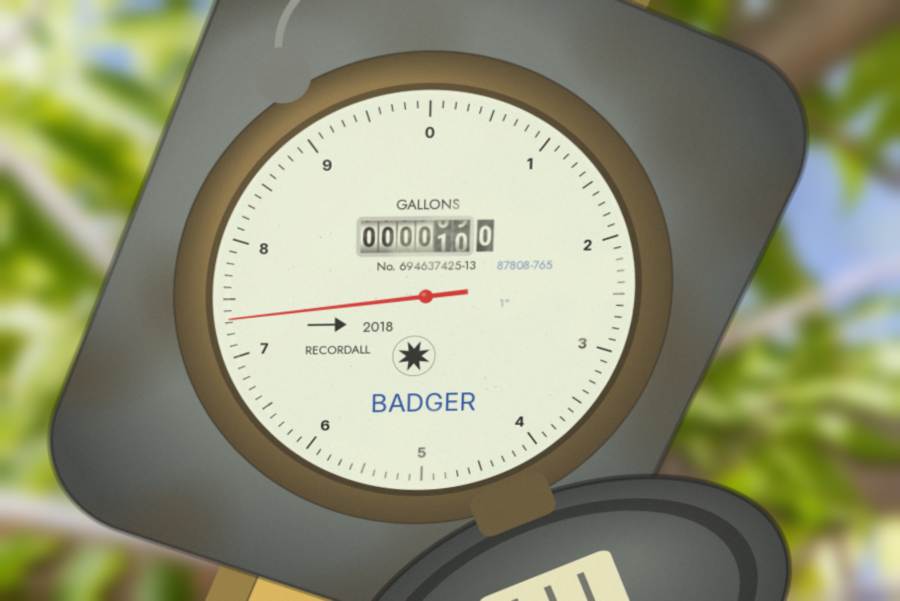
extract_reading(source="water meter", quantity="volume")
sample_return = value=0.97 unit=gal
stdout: value=97.3 unit=gal
